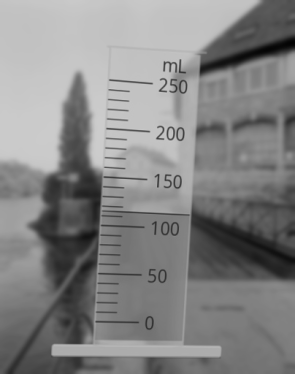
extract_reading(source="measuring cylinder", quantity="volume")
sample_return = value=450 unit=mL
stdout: value=115 unit=mL
